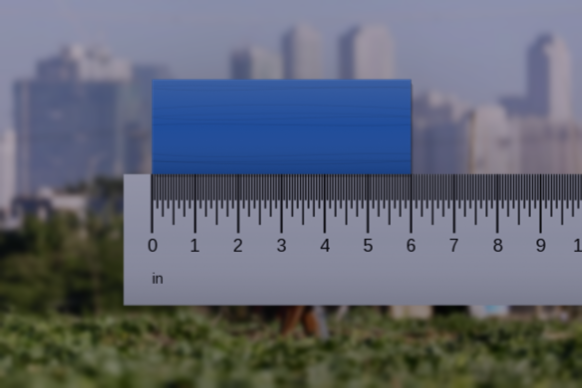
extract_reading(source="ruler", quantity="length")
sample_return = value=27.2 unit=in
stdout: value=6 unit=in
